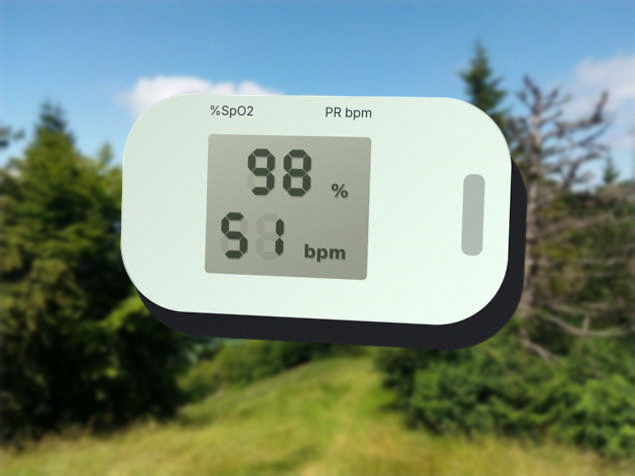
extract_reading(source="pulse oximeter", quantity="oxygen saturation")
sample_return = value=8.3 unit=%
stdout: value=98 unit=%
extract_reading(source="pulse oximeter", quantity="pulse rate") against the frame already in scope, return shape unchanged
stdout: value=51 unit=bpm
